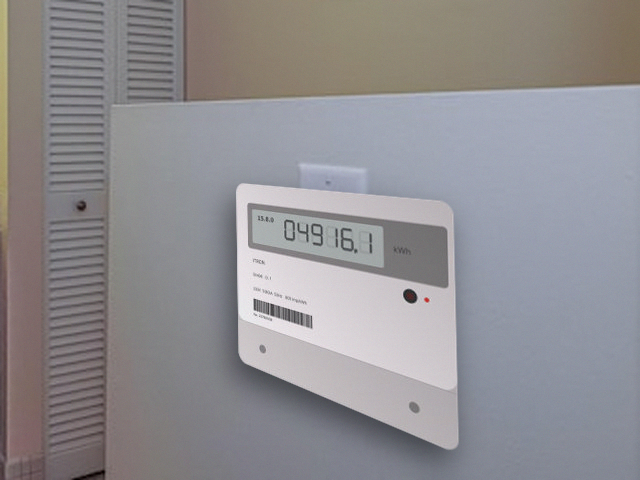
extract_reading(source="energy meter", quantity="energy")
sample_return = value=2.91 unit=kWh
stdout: value=4916.1 unit=kWh
